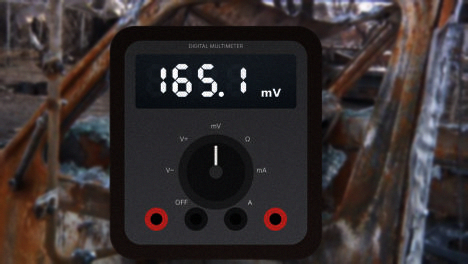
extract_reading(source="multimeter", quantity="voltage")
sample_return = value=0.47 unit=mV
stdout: value=165.1 unit=mV
